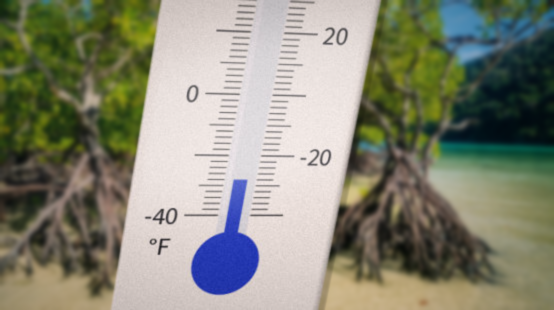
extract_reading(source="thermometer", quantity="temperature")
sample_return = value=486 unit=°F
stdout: value=-28 unit=°F
